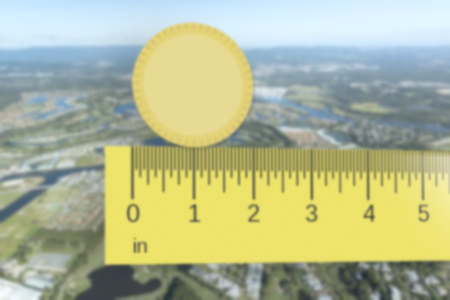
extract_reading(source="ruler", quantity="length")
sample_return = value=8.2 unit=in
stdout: value=2 unit=in
